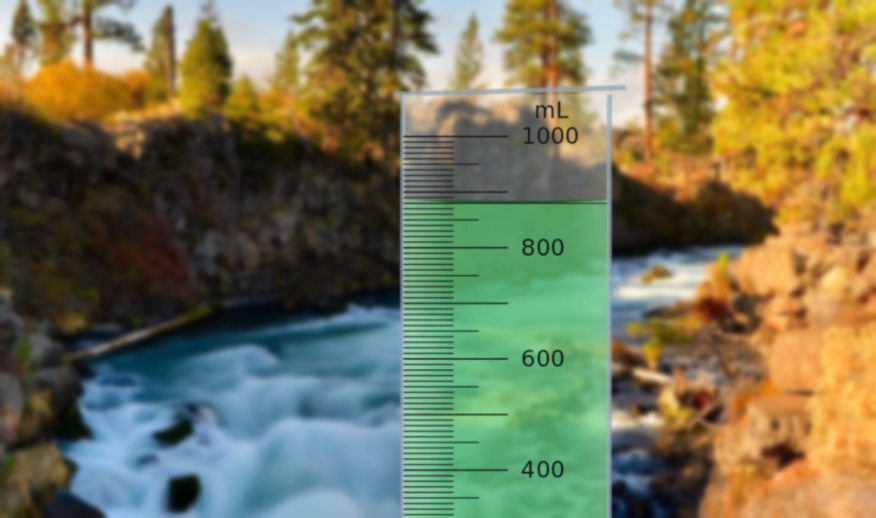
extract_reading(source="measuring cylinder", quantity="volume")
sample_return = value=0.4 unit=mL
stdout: value=880 unit=mL
